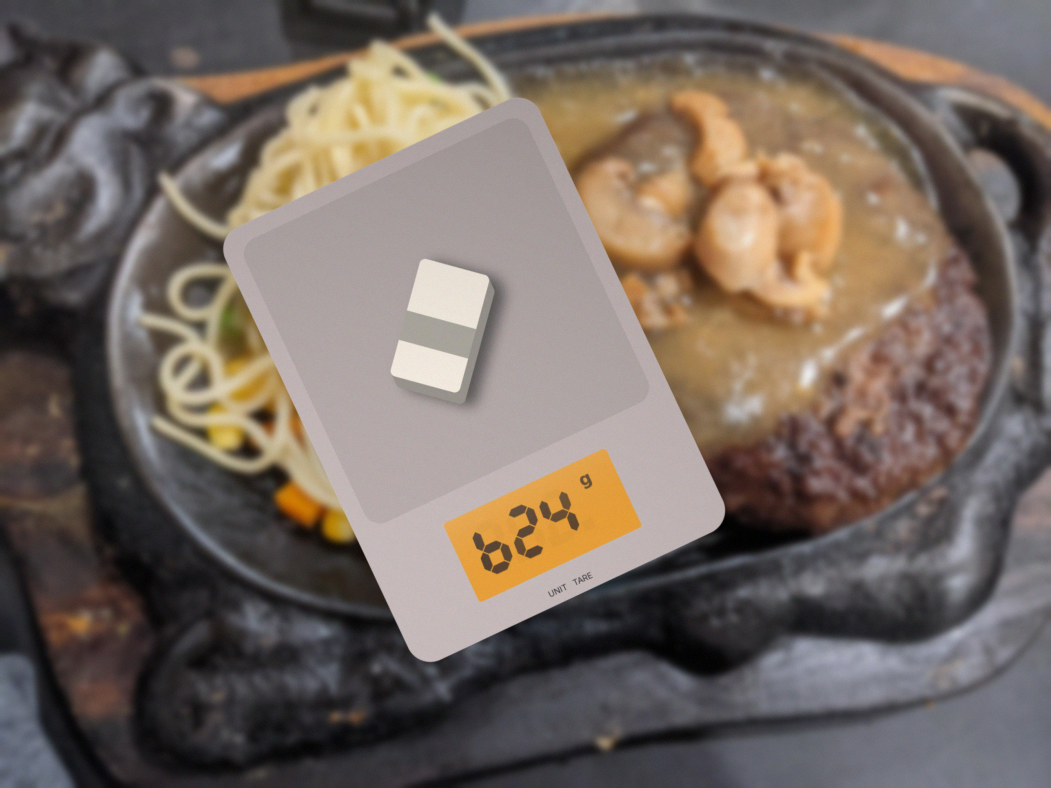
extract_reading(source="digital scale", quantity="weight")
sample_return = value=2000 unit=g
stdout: value=624 unit=g
